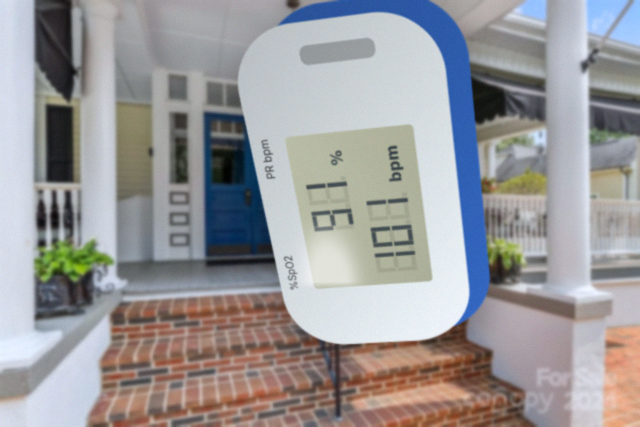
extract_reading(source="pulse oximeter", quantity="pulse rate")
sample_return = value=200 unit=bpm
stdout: value=101 unit=bpm
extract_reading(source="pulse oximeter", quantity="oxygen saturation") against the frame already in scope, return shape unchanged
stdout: value=91 unit=%
